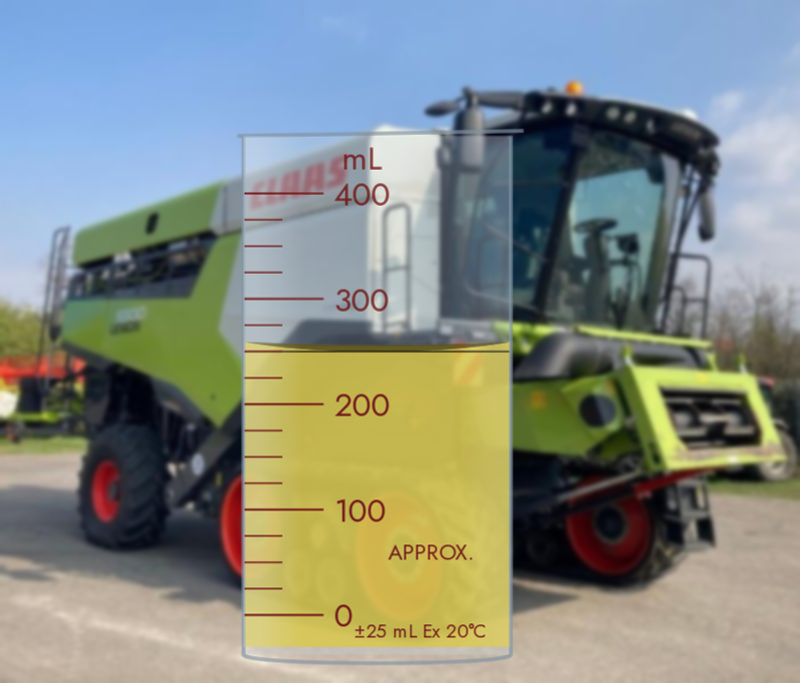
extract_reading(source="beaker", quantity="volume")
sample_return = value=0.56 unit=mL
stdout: value=250 unit=mL
